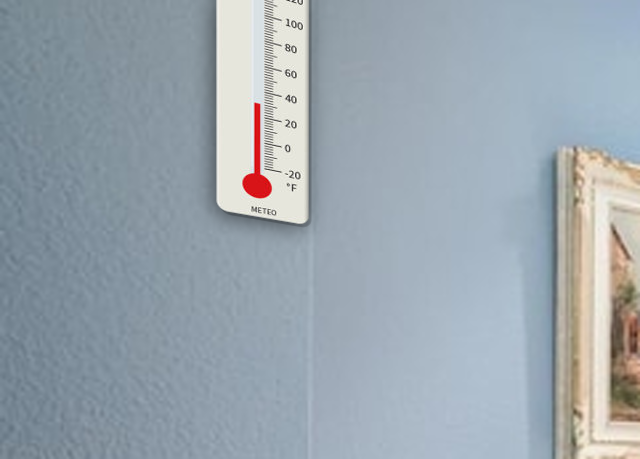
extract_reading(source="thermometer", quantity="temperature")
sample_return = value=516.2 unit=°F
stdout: value=30 unit=°F
